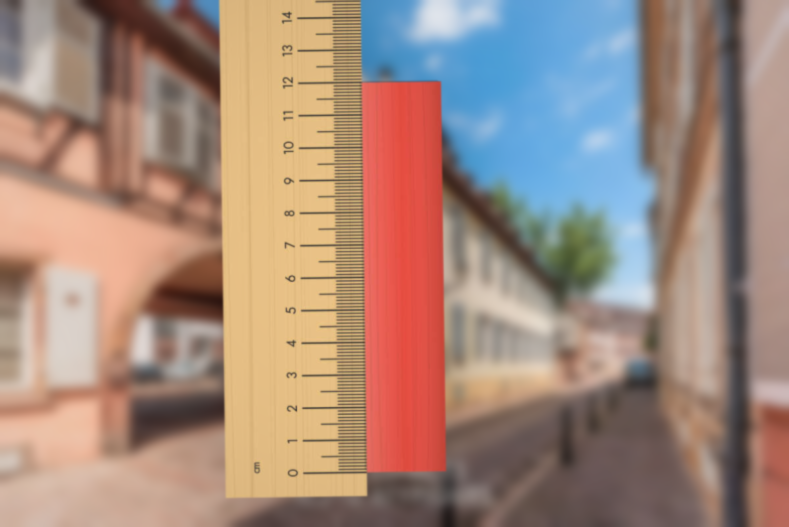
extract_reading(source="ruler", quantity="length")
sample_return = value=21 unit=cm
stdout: value=12 unit=cm
